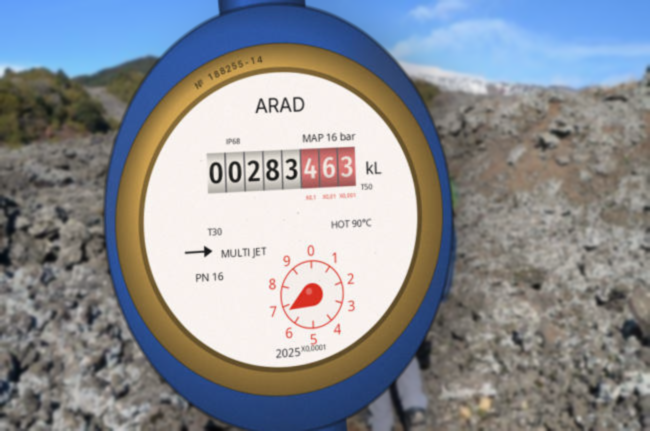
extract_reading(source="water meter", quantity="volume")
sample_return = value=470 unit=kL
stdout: value=283.4636 unit=kL
